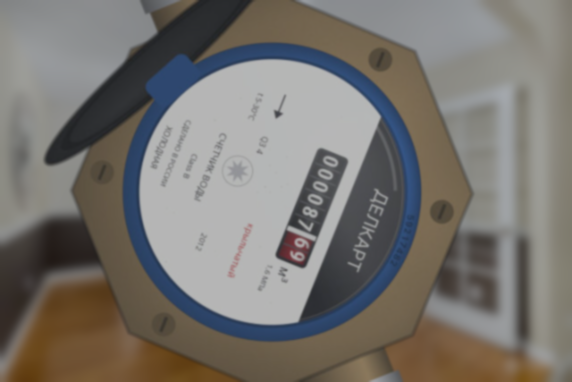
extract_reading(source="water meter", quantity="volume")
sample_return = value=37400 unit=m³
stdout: value=87.69 unit=m³
